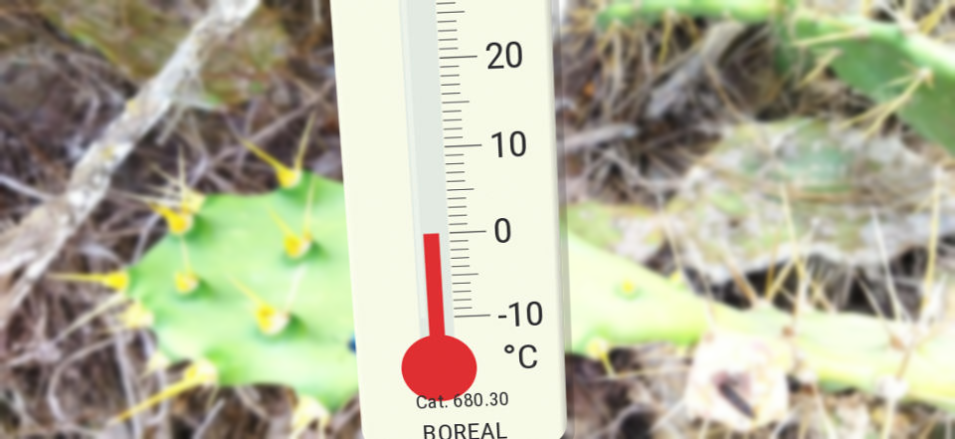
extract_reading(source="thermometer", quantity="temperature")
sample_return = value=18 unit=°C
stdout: value=0 unit=°C
